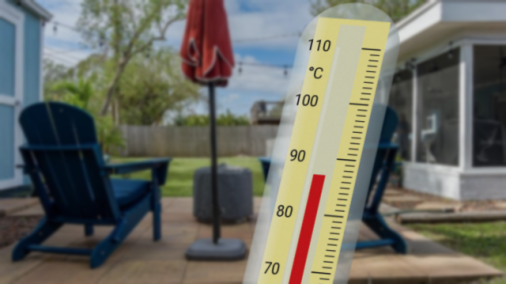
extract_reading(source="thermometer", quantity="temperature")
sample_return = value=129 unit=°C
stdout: value=87 unit=°C
